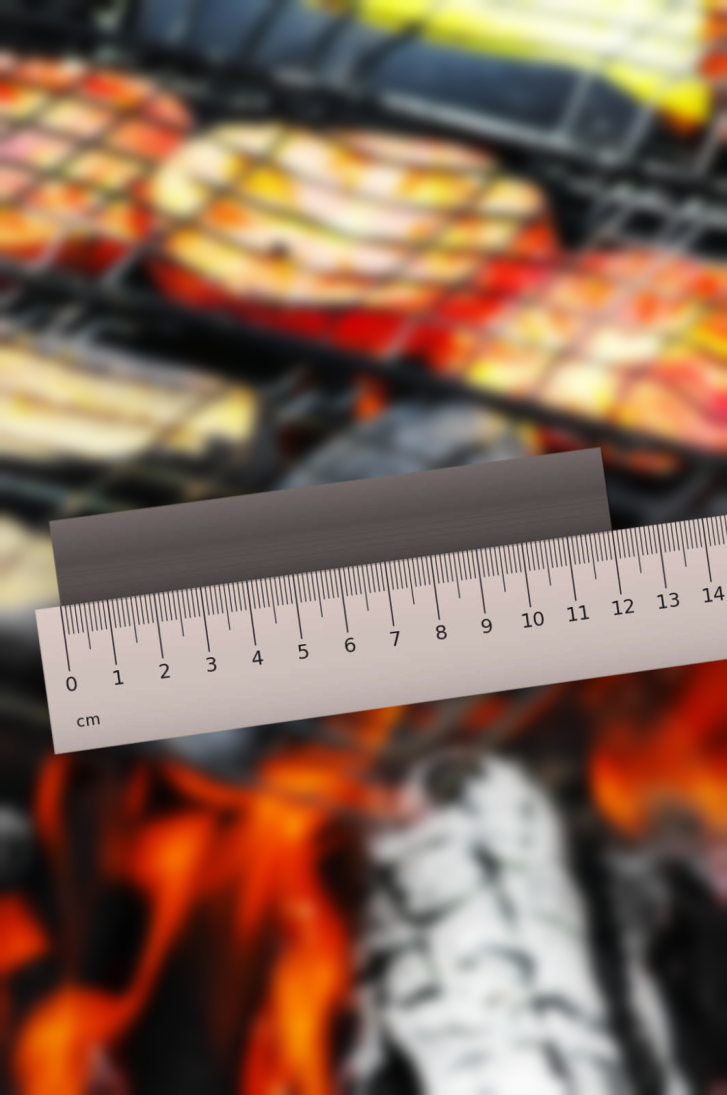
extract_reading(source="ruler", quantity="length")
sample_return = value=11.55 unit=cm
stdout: value=12 unit=cm
